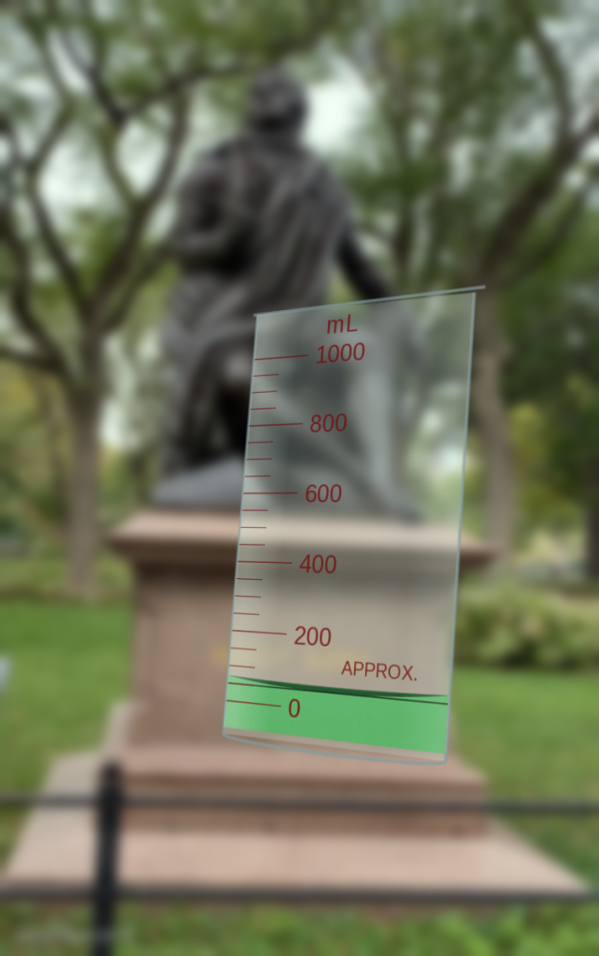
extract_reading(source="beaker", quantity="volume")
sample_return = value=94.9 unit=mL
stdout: value=50 unit=mL
